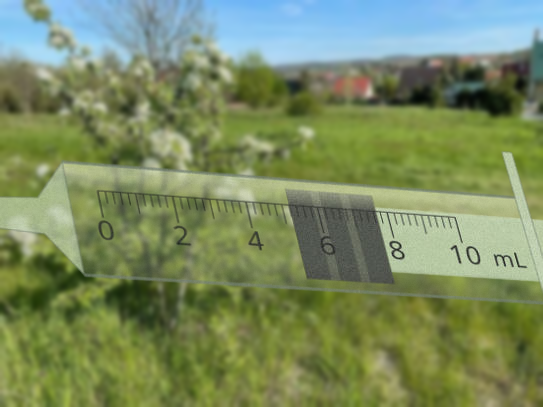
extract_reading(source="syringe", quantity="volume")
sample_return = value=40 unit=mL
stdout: value=5.2 unit=mL
